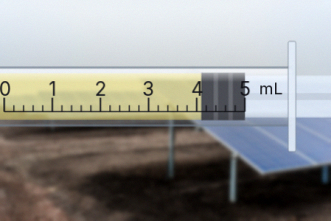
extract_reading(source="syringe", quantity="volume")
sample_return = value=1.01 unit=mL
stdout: value=4.1 unit=mL
